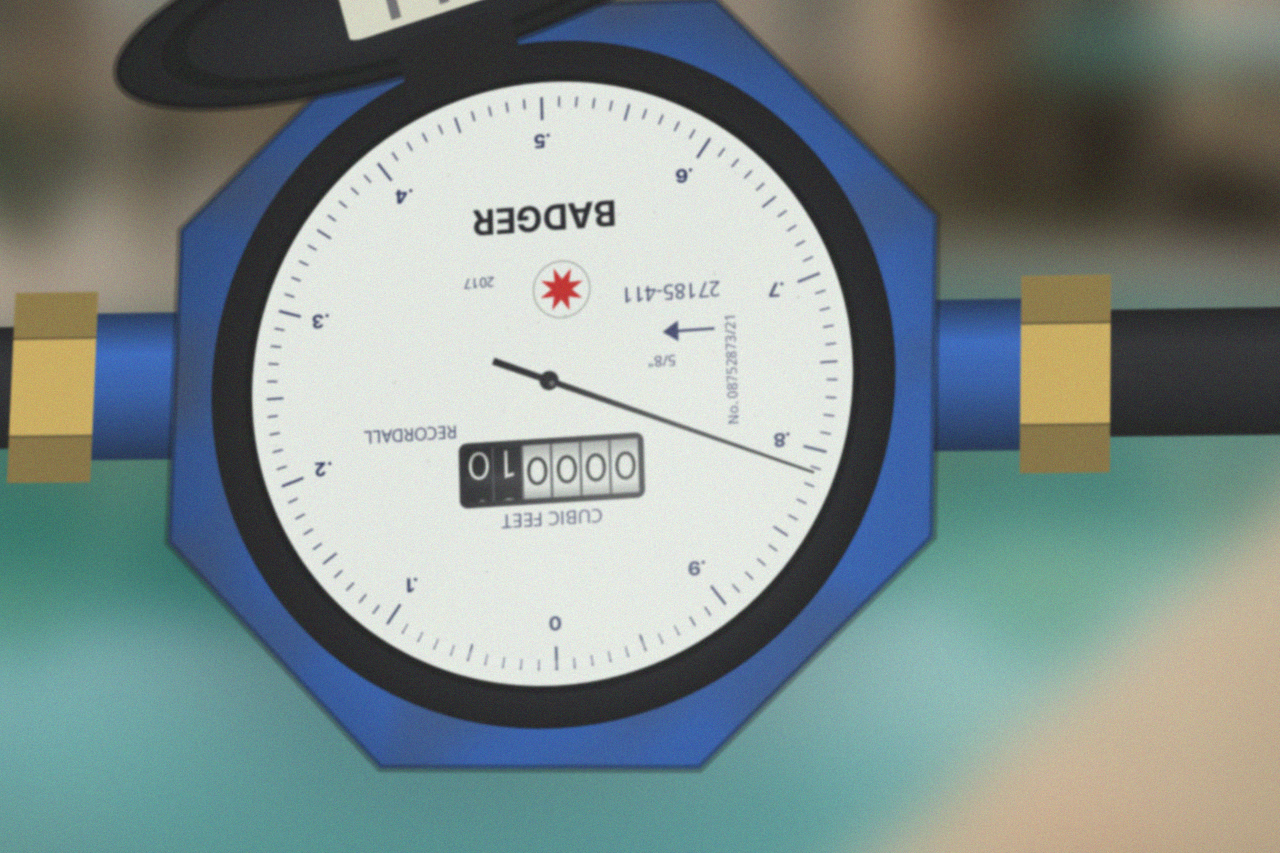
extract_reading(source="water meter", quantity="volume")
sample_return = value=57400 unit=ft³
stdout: value=9.81 unit=ft³
